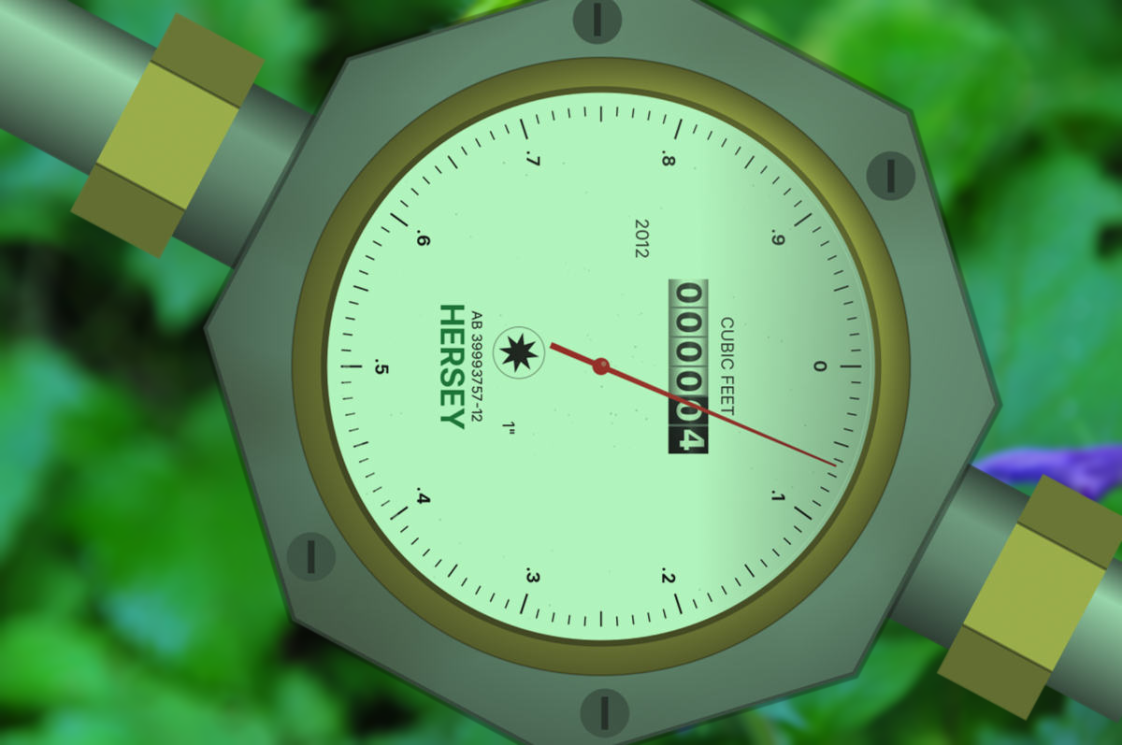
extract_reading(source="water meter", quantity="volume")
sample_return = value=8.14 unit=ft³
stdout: value=4.06 unit=ft³
